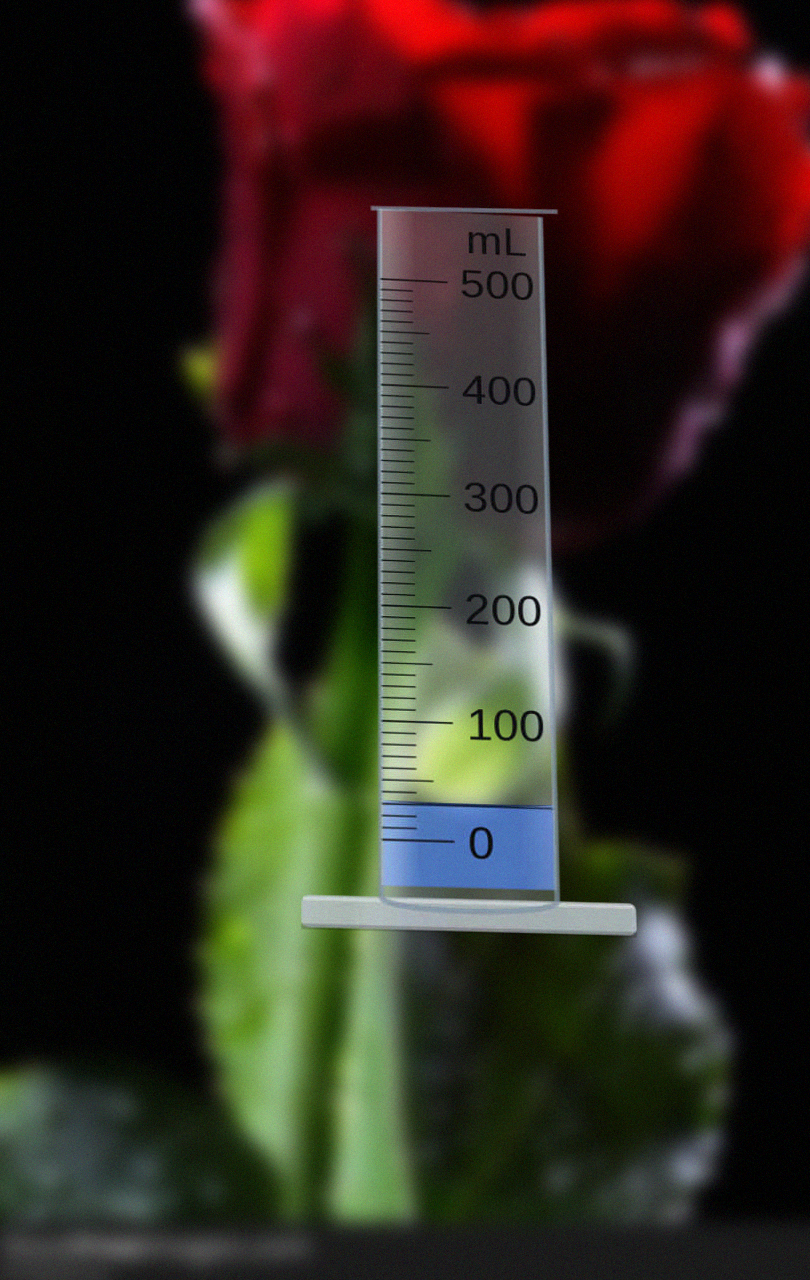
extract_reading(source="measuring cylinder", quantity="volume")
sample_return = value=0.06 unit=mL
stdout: value=30 unit=mL
